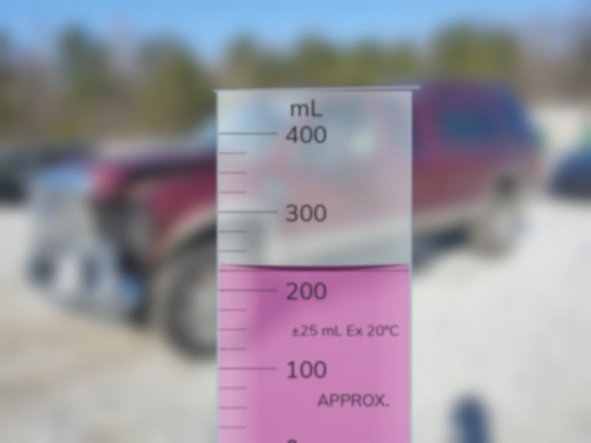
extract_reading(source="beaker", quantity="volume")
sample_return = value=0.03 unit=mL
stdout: value=225 unit=mL
